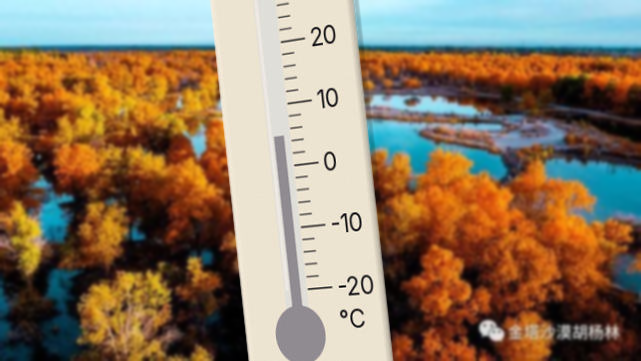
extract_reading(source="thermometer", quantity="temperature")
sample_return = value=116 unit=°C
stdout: value=5 unit=°C
